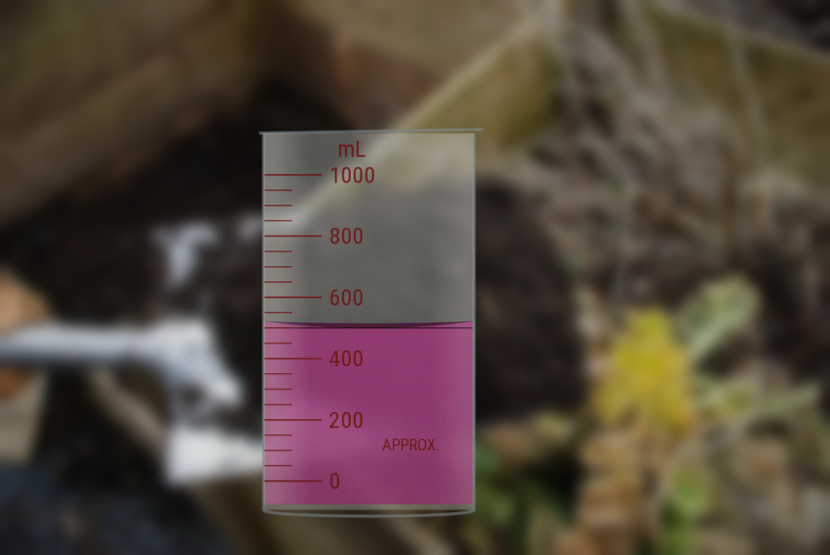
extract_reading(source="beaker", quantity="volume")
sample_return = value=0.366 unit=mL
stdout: value=500 unit=mL
